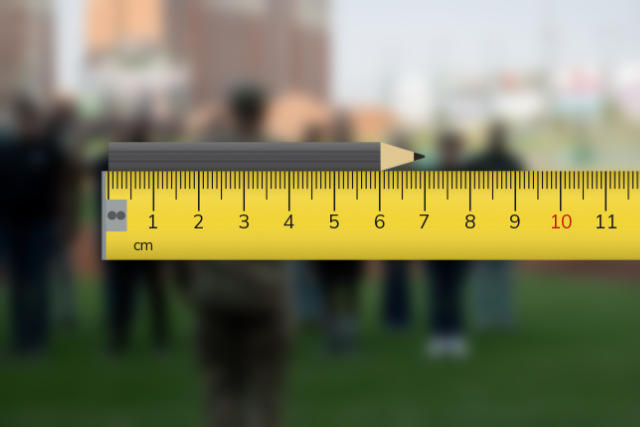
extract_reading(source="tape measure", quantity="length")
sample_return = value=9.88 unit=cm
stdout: value=7 unit=cm
